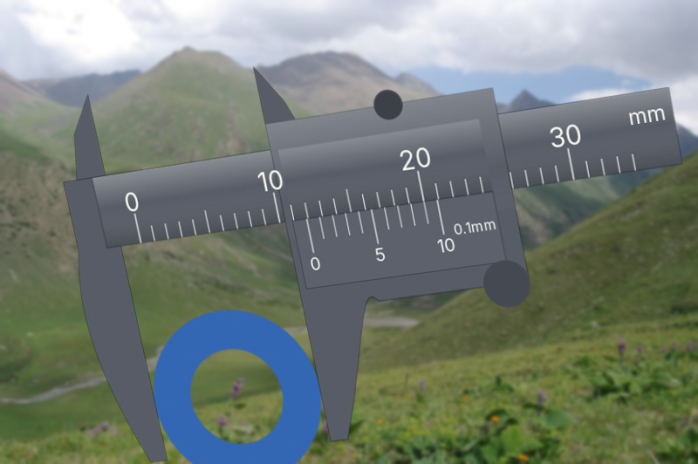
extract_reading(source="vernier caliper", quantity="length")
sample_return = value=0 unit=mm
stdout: value=11.9 unit=mm
